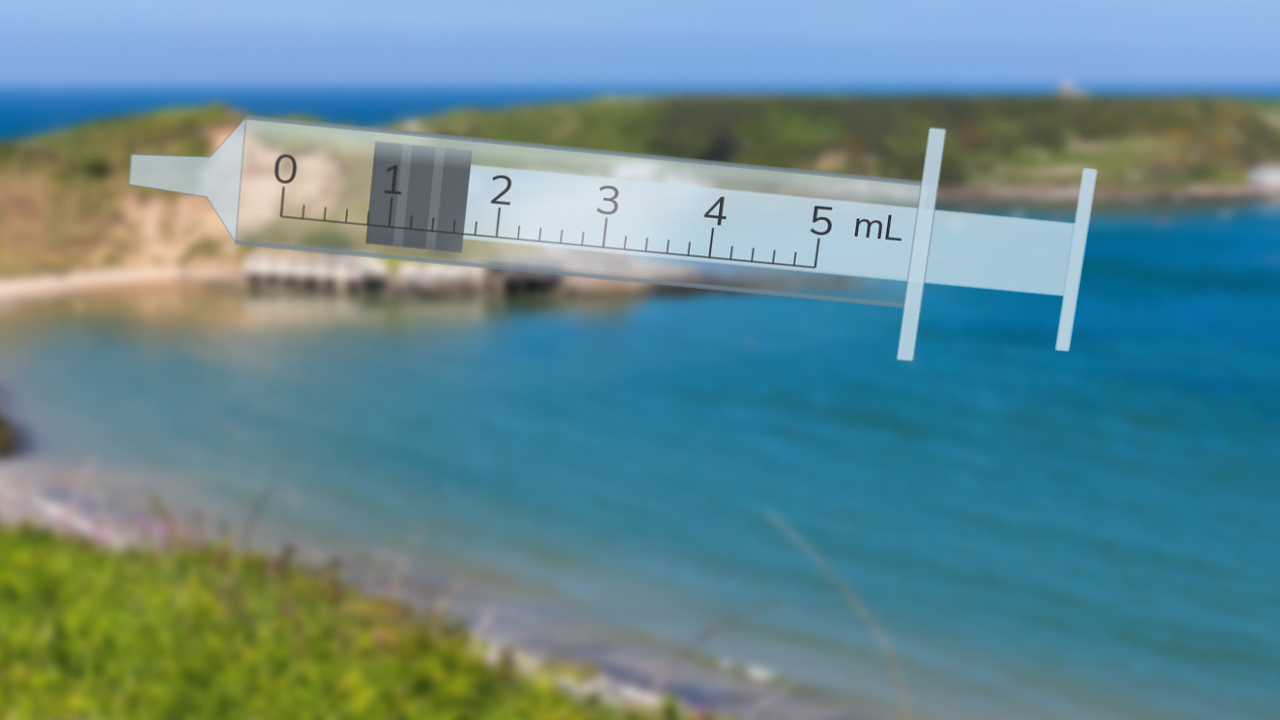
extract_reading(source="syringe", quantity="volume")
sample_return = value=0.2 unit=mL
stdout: value=0.8 unit=mL
